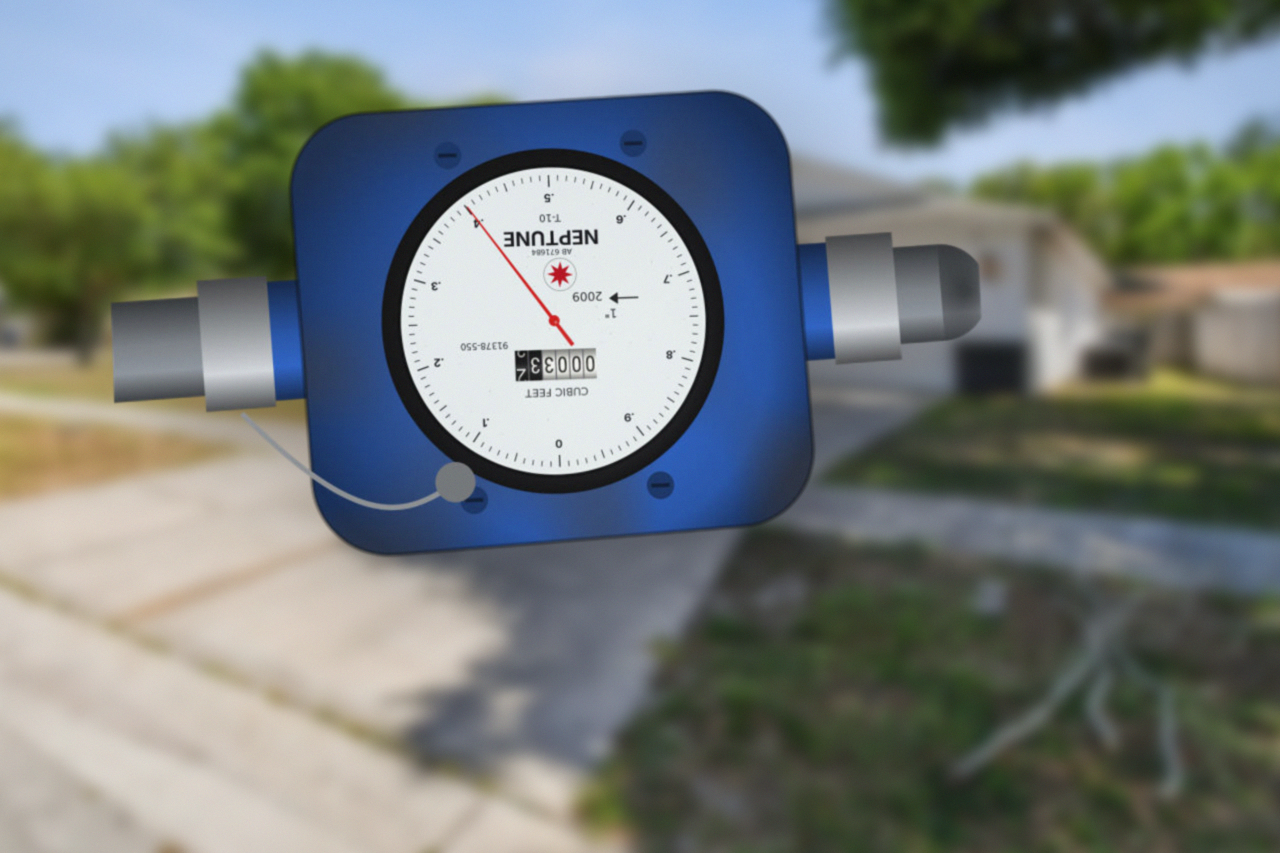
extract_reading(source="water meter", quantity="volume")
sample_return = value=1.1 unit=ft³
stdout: value=332.40 unit=ft³
